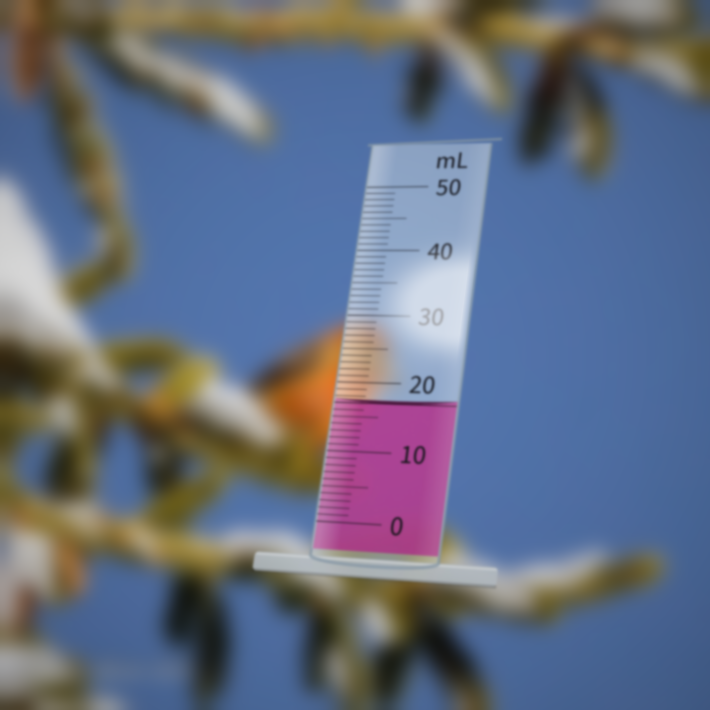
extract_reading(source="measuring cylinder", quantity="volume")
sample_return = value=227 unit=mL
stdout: value=17 unit=mL
